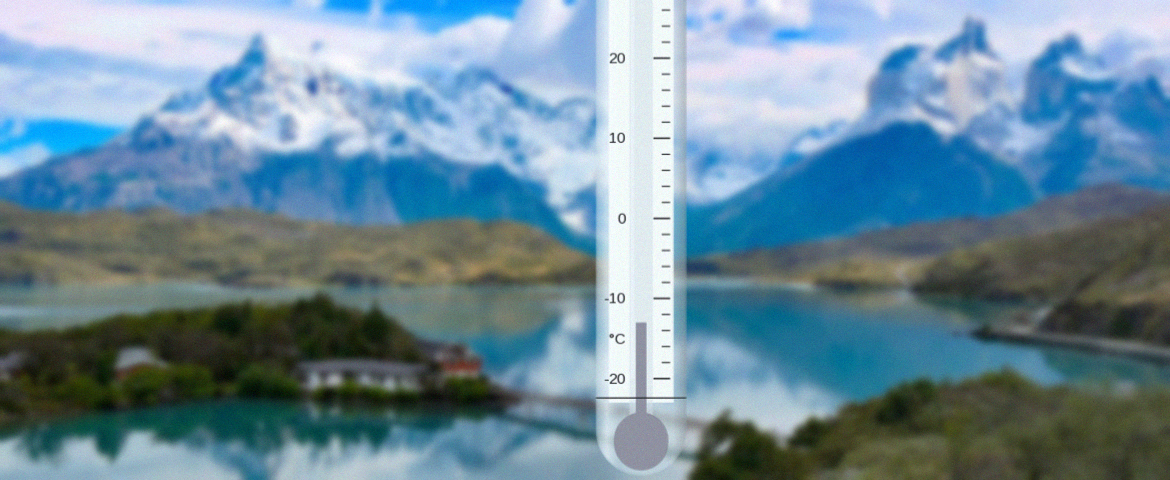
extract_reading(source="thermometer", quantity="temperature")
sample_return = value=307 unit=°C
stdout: value=-13 unit=°C
